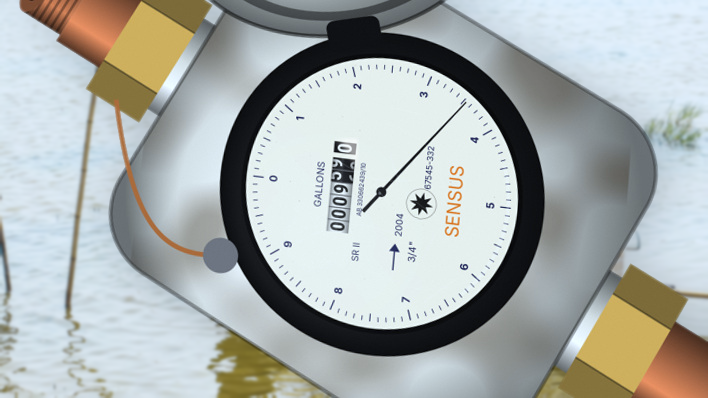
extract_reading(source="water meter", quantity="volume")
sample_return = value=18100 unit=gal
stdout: value=9593.5 unit=gal
